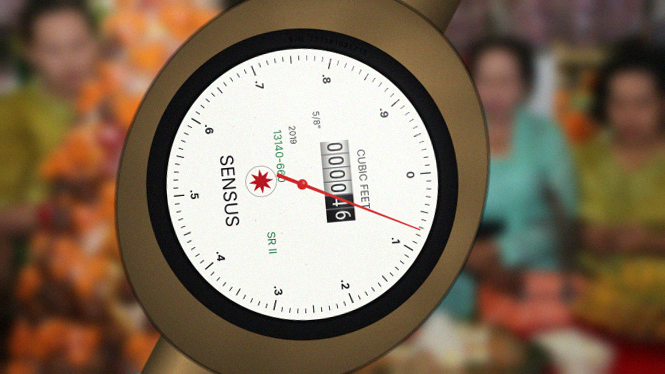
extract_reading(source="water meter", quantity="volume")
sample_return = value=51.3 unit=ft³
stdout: value=46.07 unit=ft³
